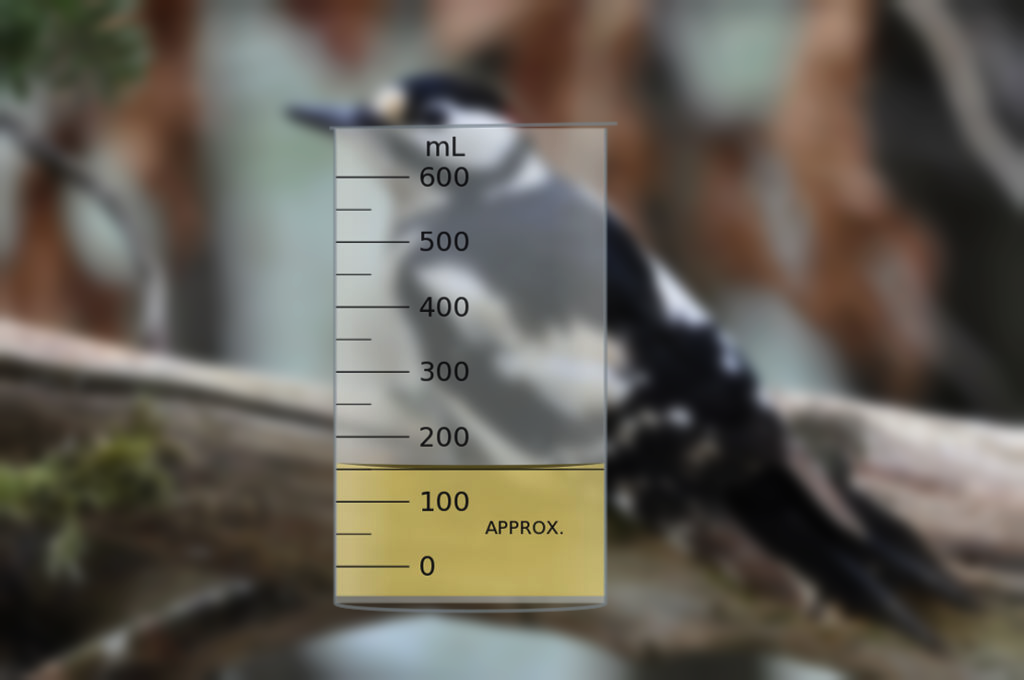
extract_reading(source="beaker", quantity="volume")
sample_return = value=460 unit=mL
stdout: value=150 unit=mL
